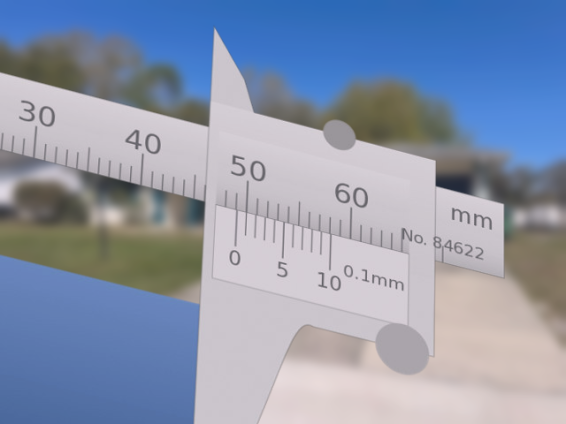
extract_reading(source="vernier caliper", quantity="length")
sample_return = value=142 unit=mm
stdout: value=49.1 unit=mm
